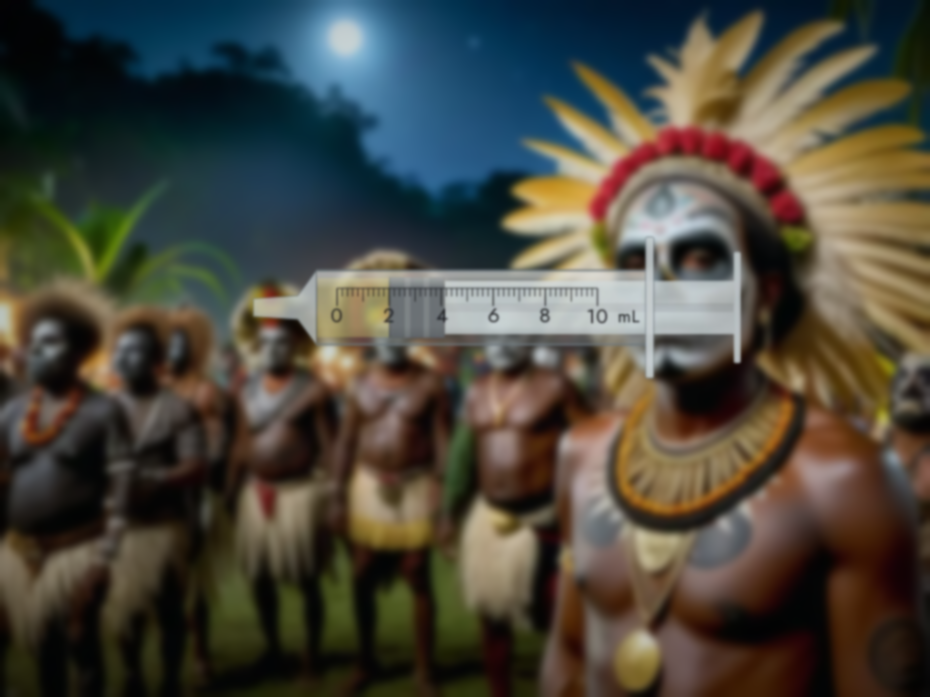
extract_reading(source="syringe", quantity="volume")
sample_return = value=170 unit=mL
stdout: value=2 unit=mL
